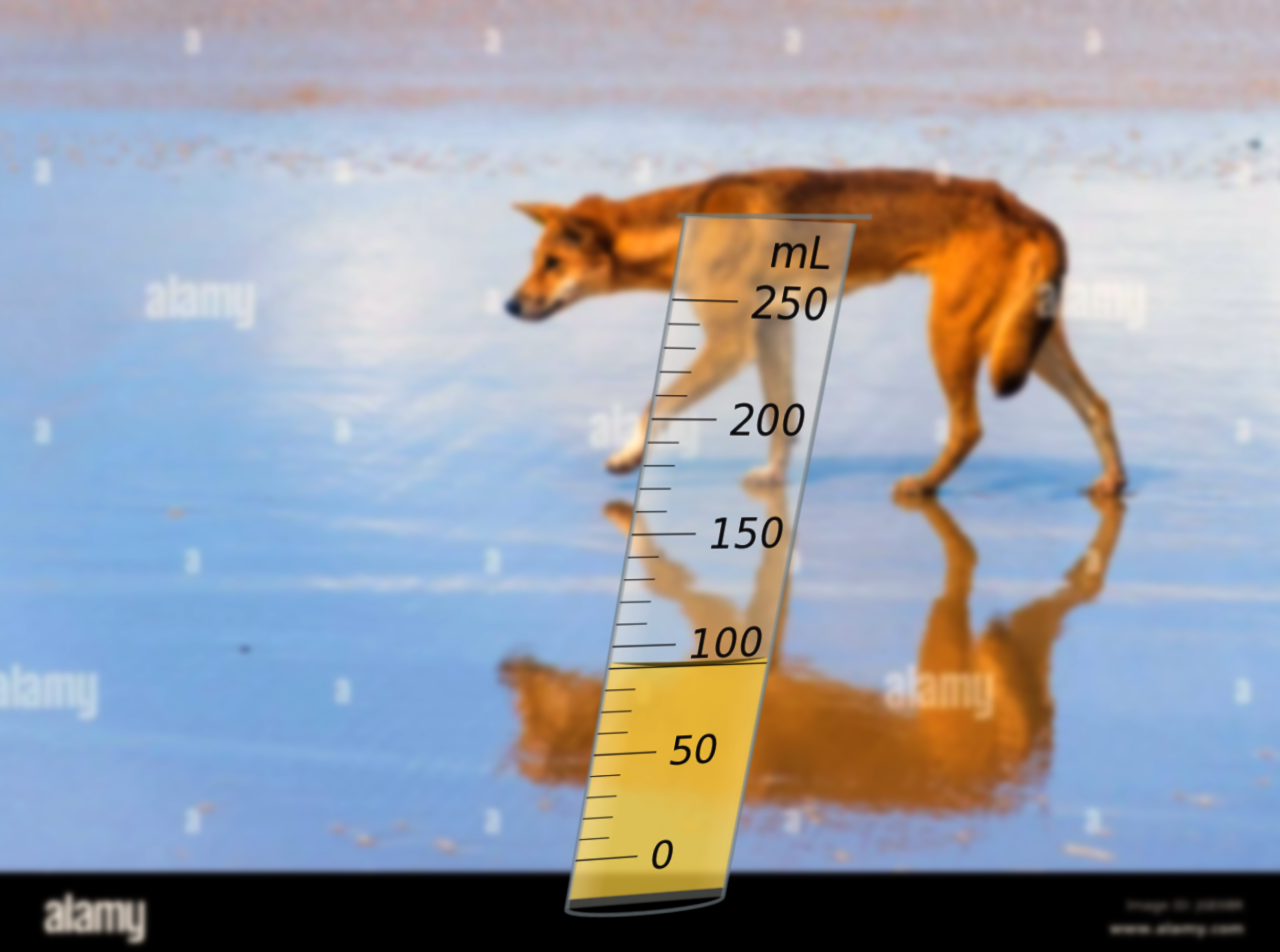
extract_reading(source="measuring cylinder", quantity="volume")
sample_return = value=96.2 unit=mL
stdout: value=90 unit=mL
